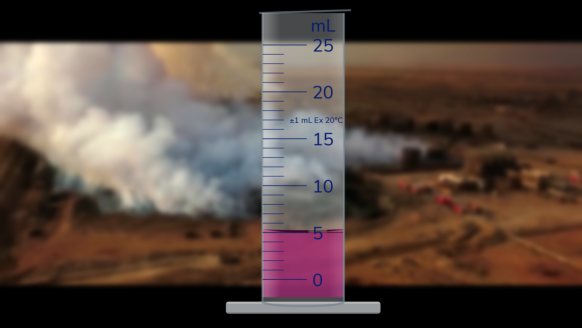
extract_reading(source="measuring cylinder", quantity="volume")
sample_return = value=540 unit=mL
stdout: value=5 unit=mL
